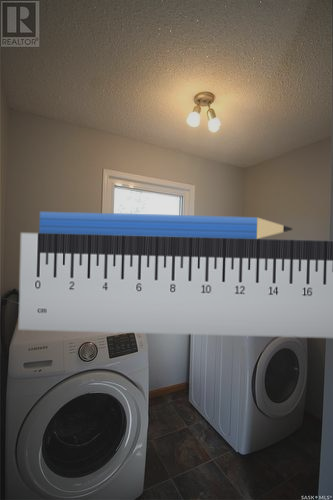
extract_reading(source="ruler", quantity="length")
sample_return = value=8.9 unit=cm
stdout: value=15 unit=cm
